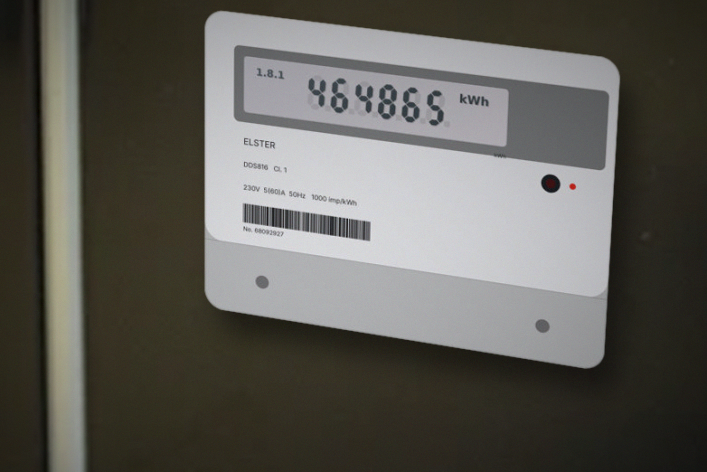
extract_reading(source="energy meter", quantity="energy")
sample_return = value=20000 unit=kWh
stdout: value=464865 unit=kWh
